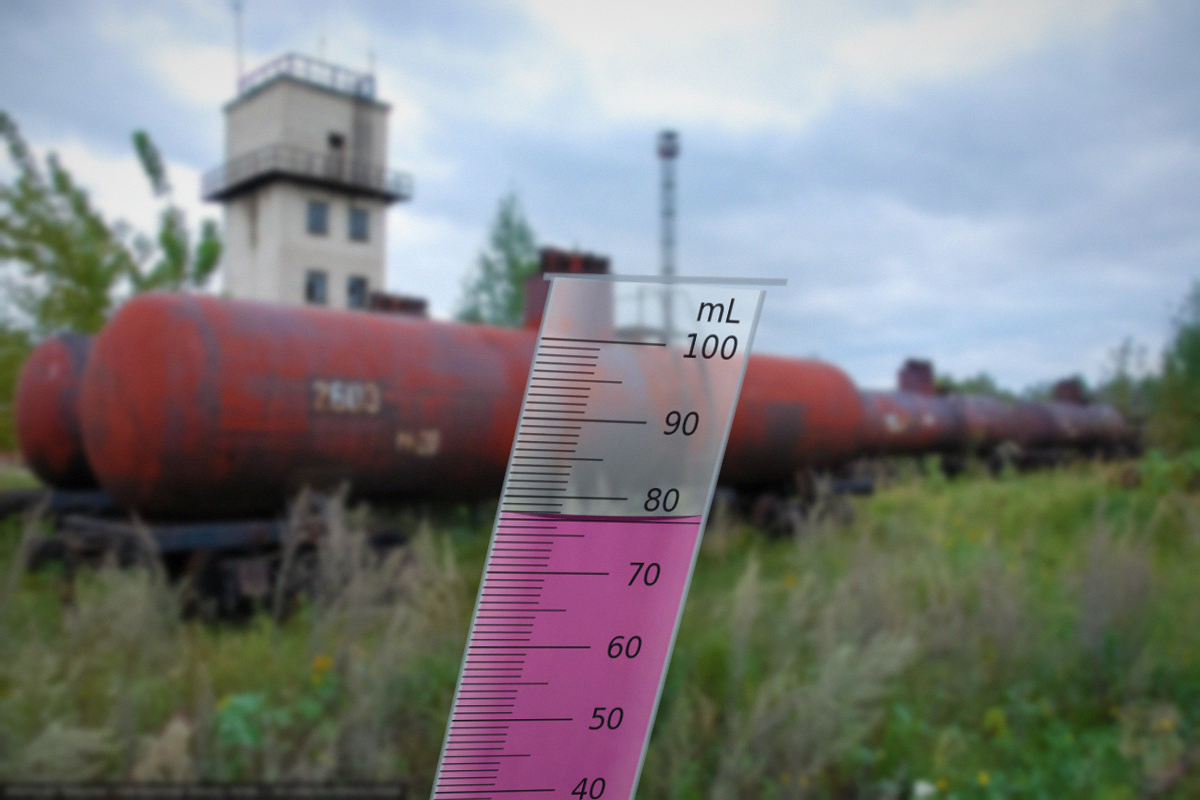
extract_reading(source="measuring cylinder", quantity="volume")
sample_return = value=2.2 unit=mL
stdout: value=77 unit=mL
